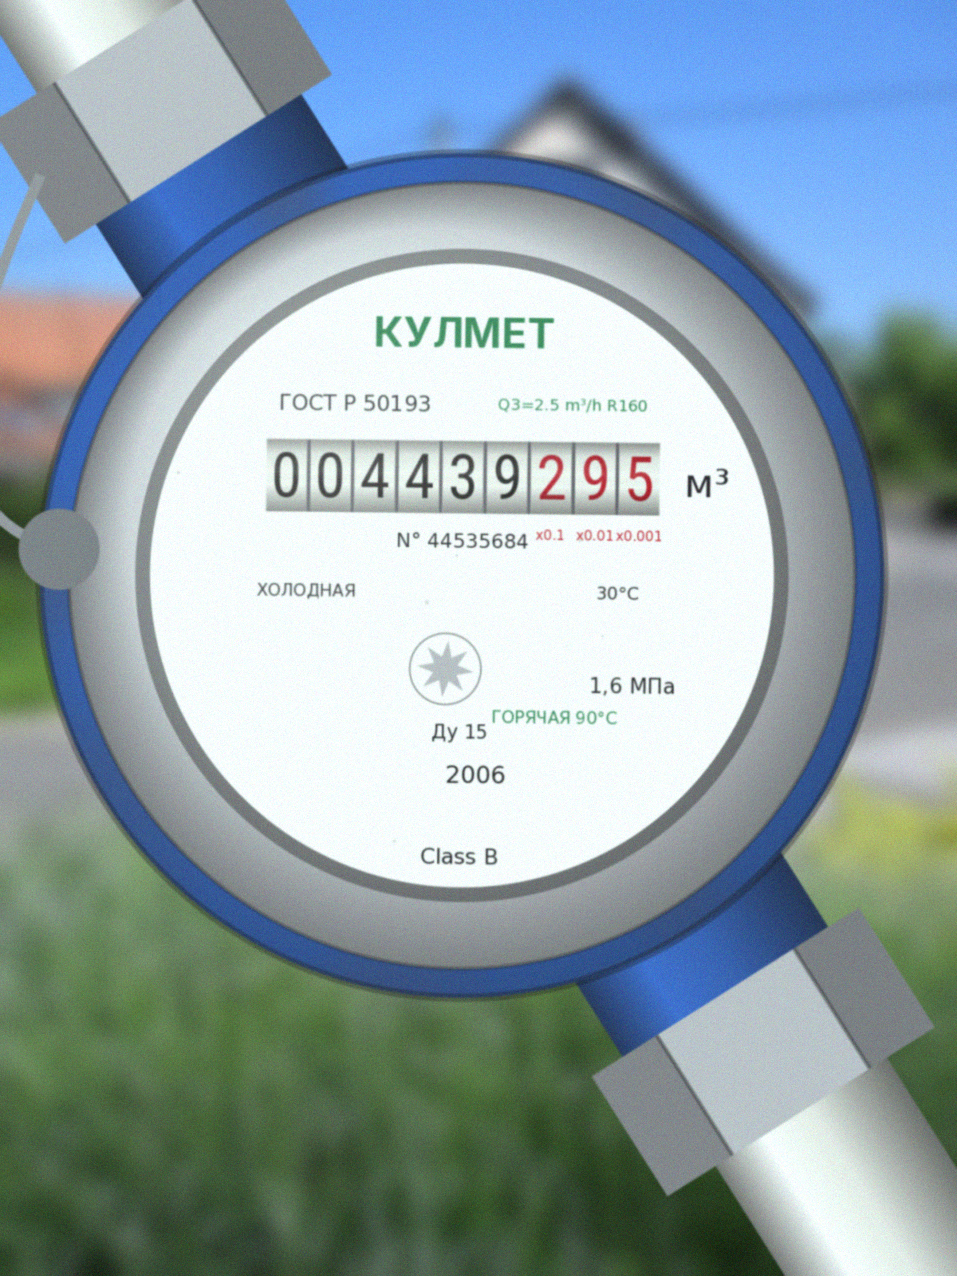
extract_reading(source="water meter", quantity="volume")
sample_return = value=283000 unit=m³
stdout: value=4439.295 unit=m³
